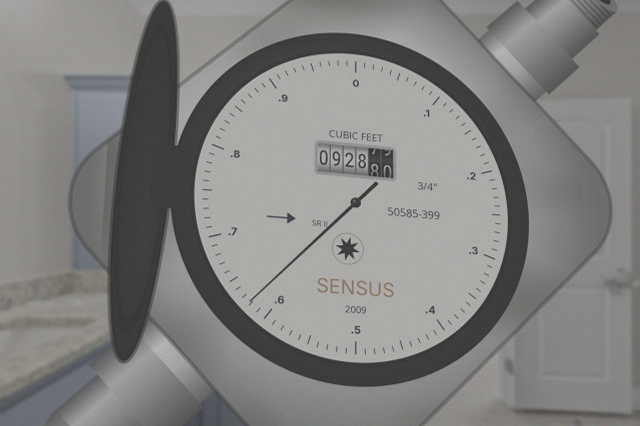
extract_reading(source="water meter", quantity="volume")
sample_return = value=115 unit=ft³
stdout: value=92879.62 unit=ft³
